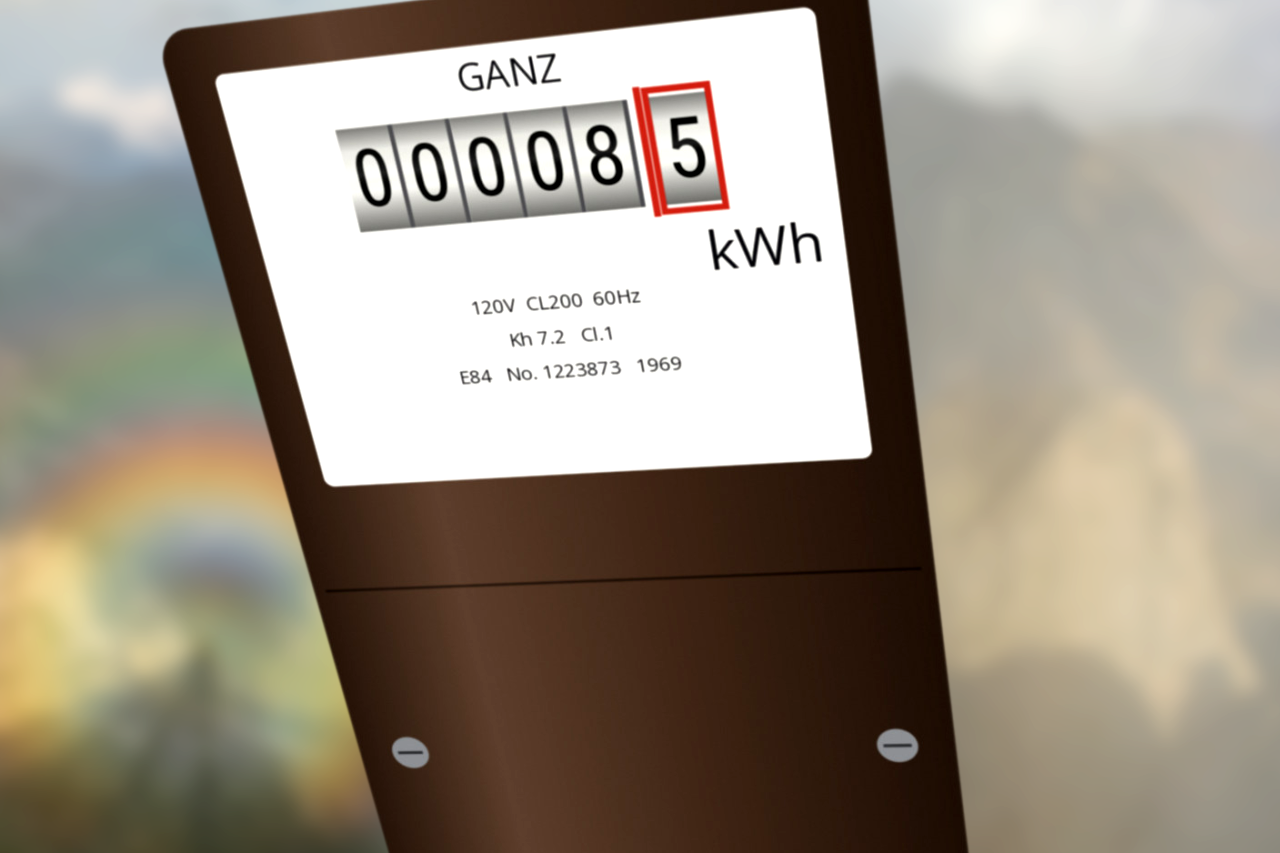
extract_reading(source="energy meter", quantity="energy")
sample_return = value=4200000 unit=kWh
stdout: value=8.5 unit=kWh
